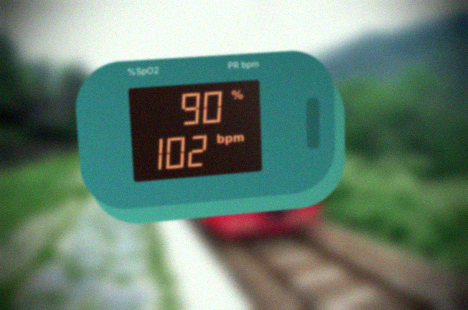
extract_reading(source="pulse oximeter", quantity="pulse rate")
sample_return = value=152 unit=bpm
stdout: value=102 unit=bpm
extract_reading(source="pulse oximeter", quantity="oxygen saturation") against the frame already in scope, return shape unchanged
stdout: value=90 unit=%
